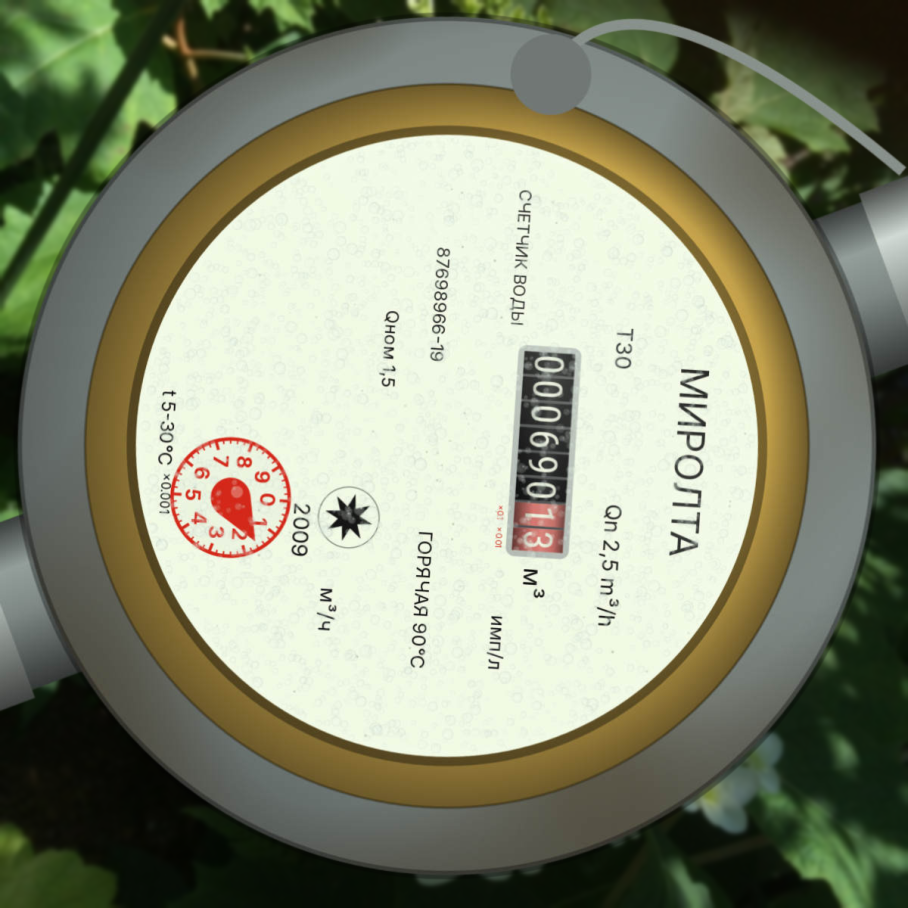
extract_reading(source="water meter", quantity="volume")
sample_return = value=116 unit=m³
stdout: value=690.131 unit=m³
